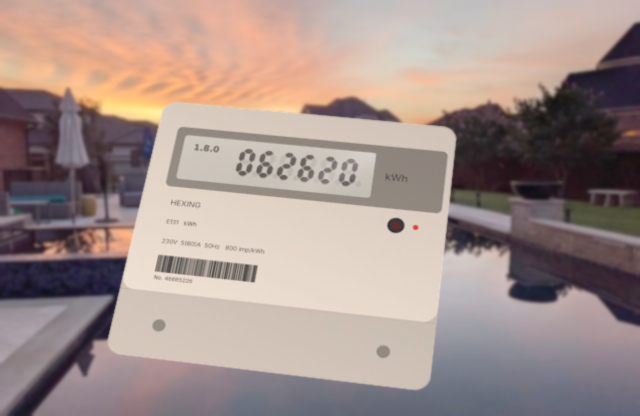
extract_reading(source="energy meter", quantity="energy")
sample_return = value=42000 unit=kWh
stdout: value=62620 unit=kWh
